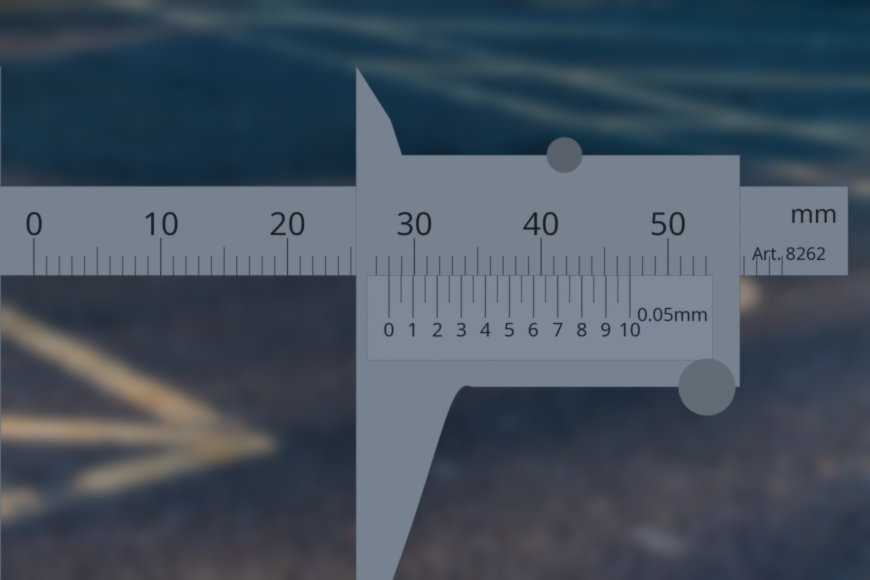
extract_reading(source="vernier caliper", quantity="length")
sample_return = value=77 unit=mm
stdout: value=28.0 unit=mm
